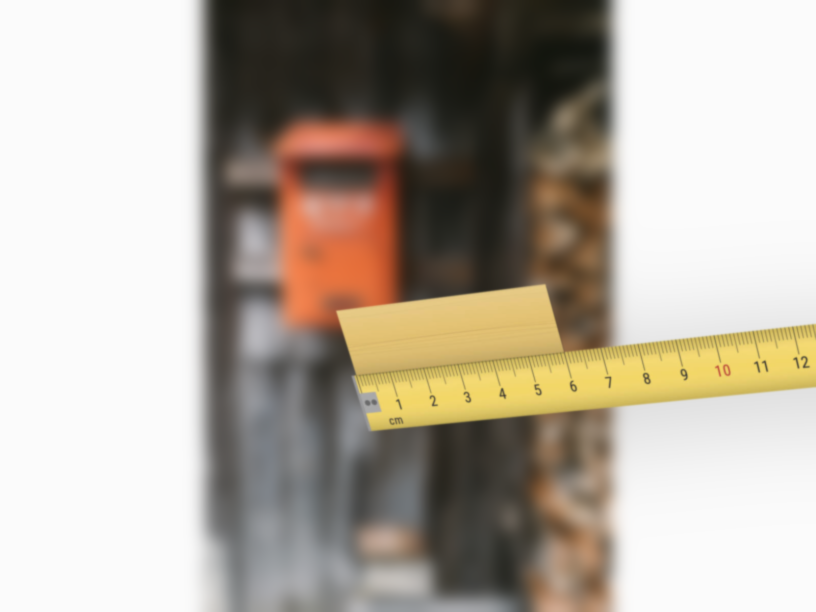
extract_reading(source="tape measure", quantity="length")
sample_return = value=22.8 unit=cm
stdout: value=6 unit=cm
